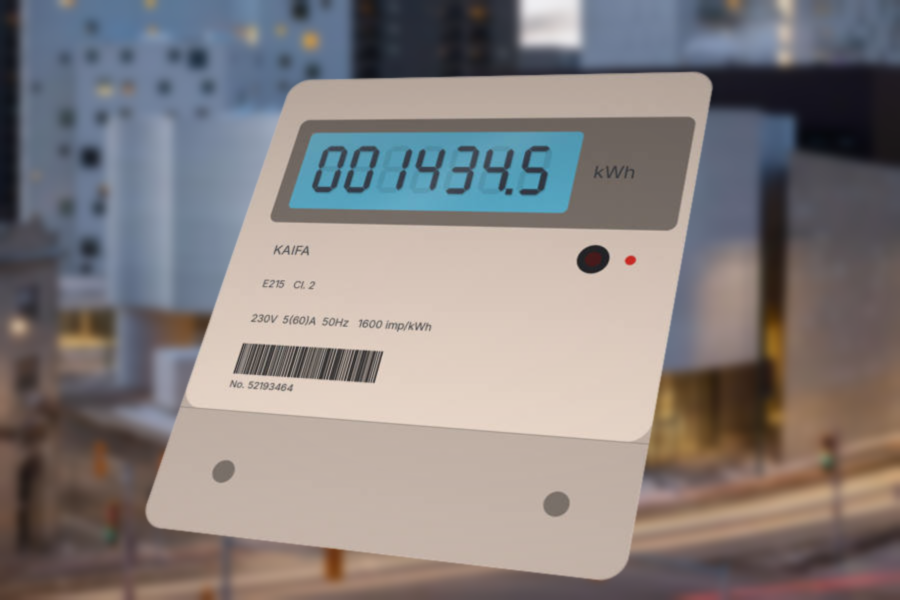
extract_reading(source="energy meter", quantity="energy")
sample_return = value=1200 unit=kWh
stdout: value=1434.5 unit=kWh
